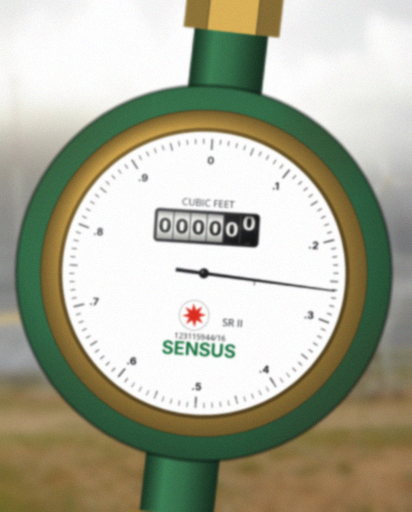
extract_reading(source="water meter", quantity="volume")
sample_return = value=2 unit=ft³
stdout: value=0.26 unit=ft³
